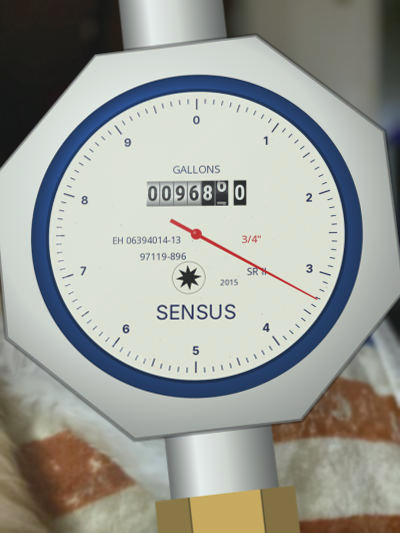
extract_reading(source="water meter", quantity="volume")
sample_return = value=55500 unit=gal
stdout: value=96863.3 unit=gal
